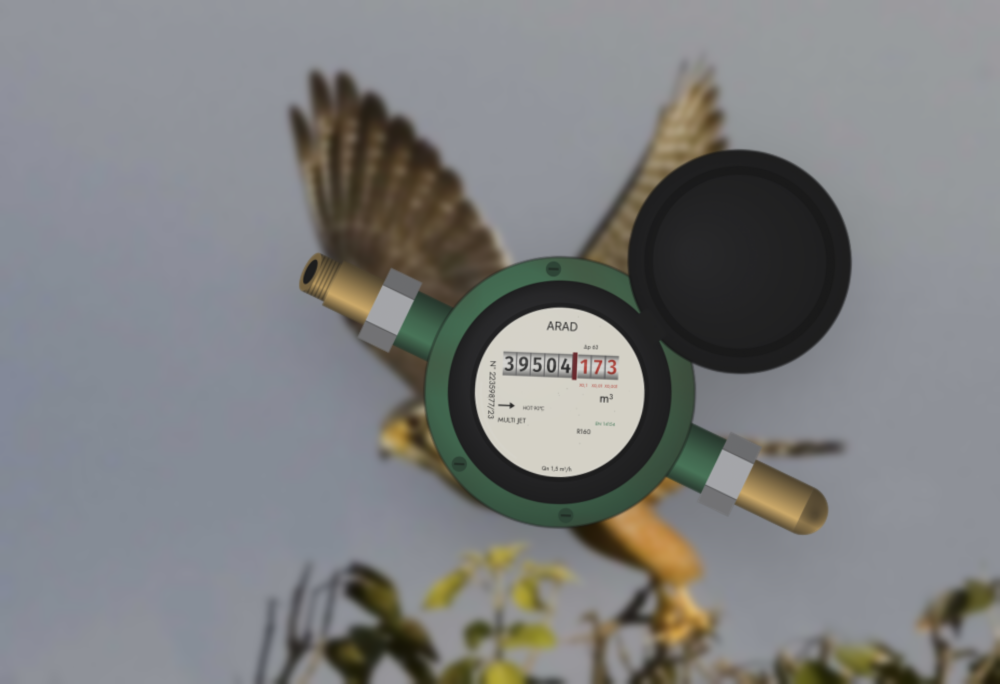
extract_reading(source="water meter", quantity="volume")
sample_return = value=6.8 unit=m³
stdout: value=39504.173 unit=m³
